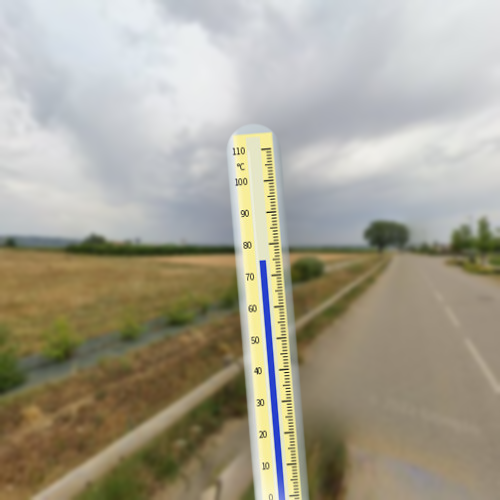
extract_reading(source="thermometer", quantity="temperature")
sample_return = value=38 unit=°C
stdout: value=75 unit=°C
